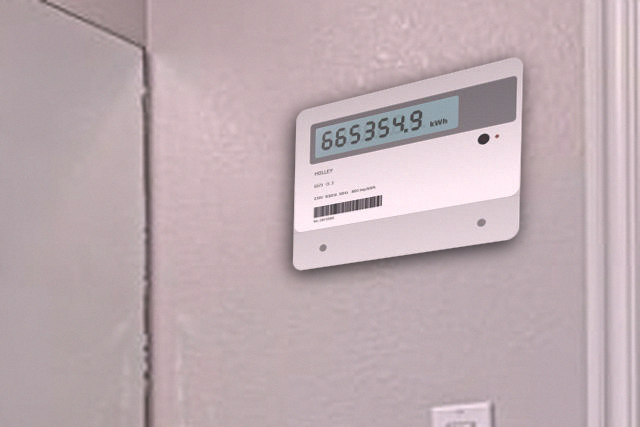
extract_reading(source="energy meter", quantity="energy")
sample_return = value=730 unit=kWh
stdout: value=665354.9 unit=kWh
